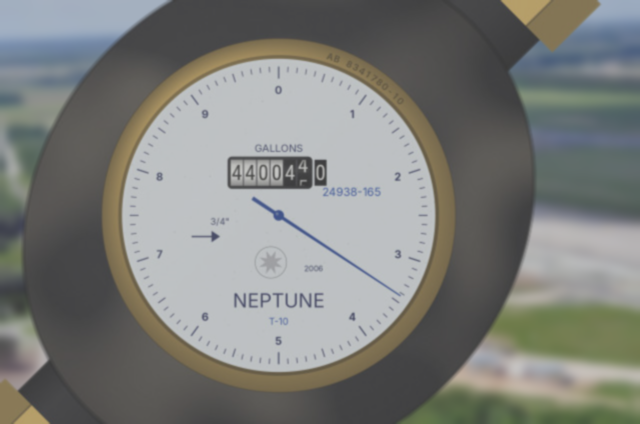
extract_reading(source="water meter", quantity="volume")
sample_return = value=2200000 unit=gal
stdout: value=4400443.4 unit=gal
